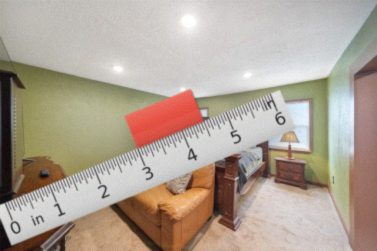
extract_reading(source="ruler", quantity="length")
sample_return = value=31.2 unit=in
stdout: value=1.5 unit=in
